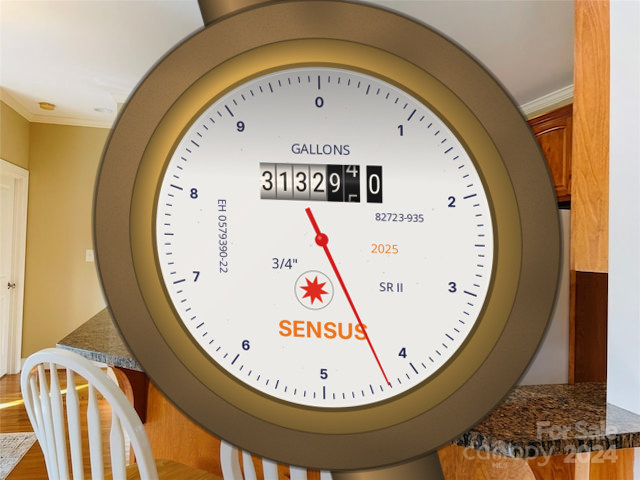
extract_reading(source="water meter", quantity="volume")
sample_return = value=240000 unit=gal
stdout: value=3132944.3 unit=gal
